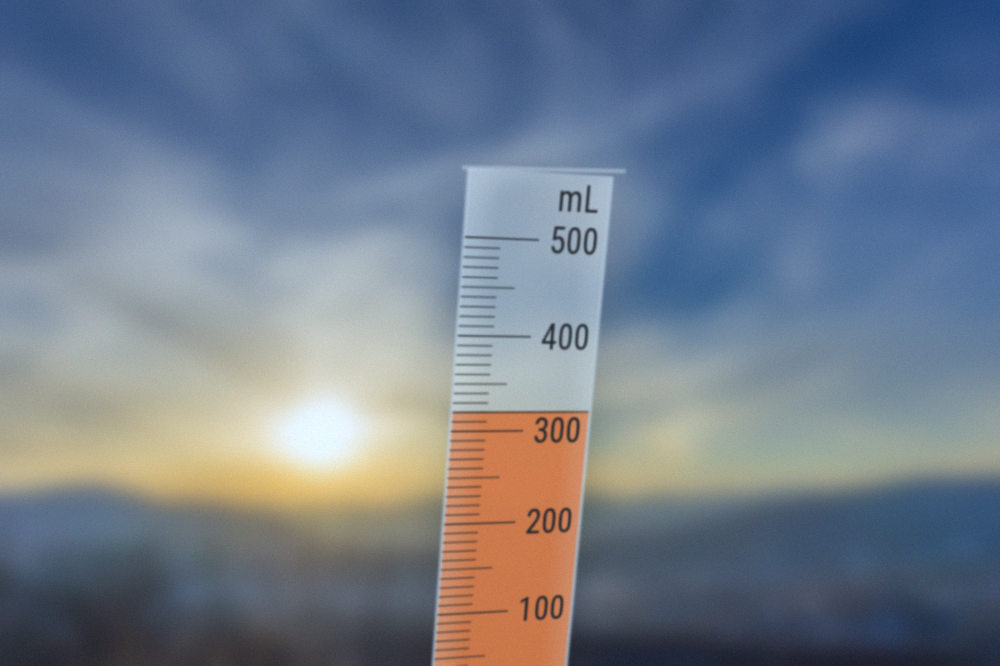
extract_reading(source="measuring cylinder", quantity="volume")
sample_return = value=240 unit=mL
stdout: value=320 unit=mL
